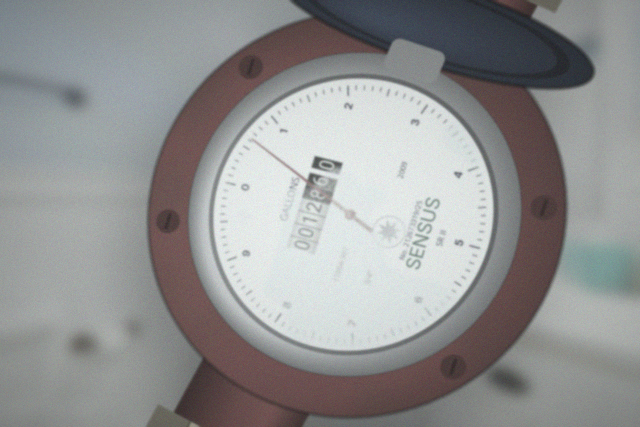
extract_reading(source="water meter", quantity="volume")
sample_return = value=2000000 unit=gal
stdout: value=12860.6 unit=gal
